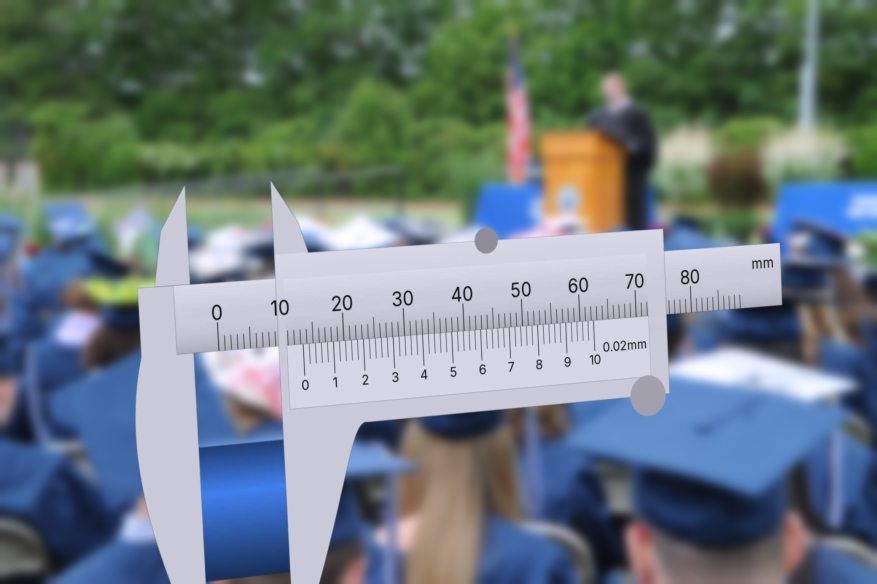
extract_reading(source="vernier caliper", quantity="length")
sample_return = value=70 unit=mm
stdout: value=13.4 unit=mm
